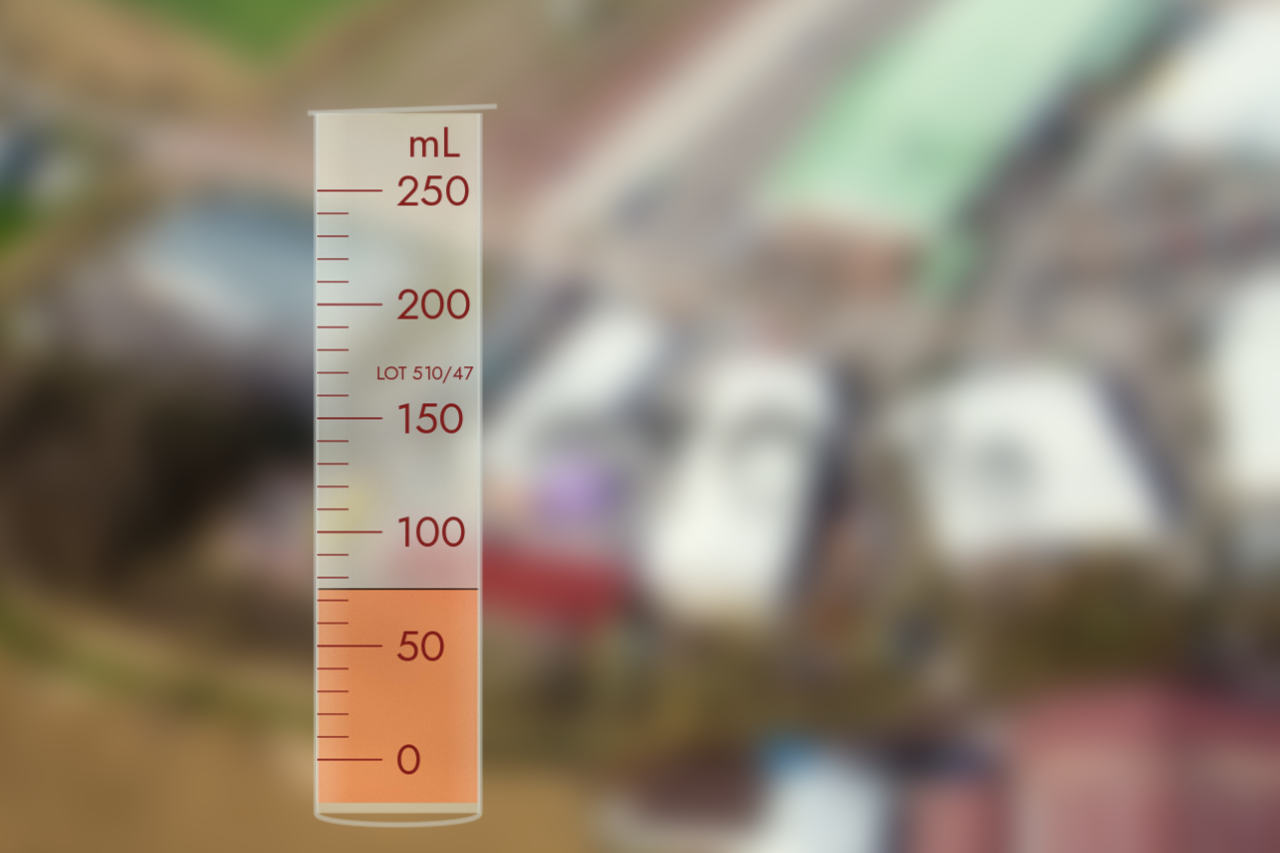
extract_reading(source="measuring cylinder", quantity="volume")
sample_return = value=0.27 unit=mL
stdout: value=75 unit=mL
